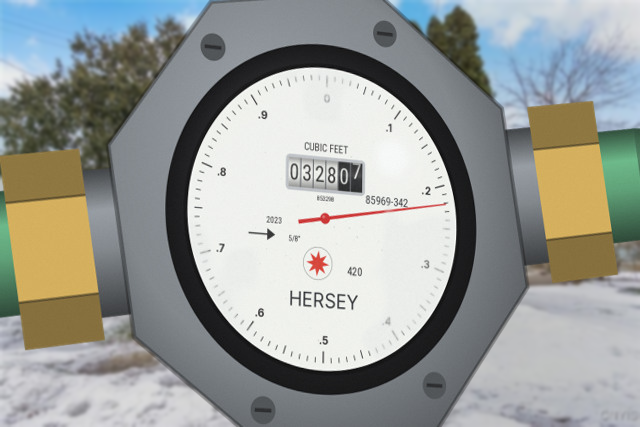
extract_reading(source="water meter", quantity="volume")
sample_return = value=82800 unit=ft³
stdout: value=32807.22 unit=ft³
